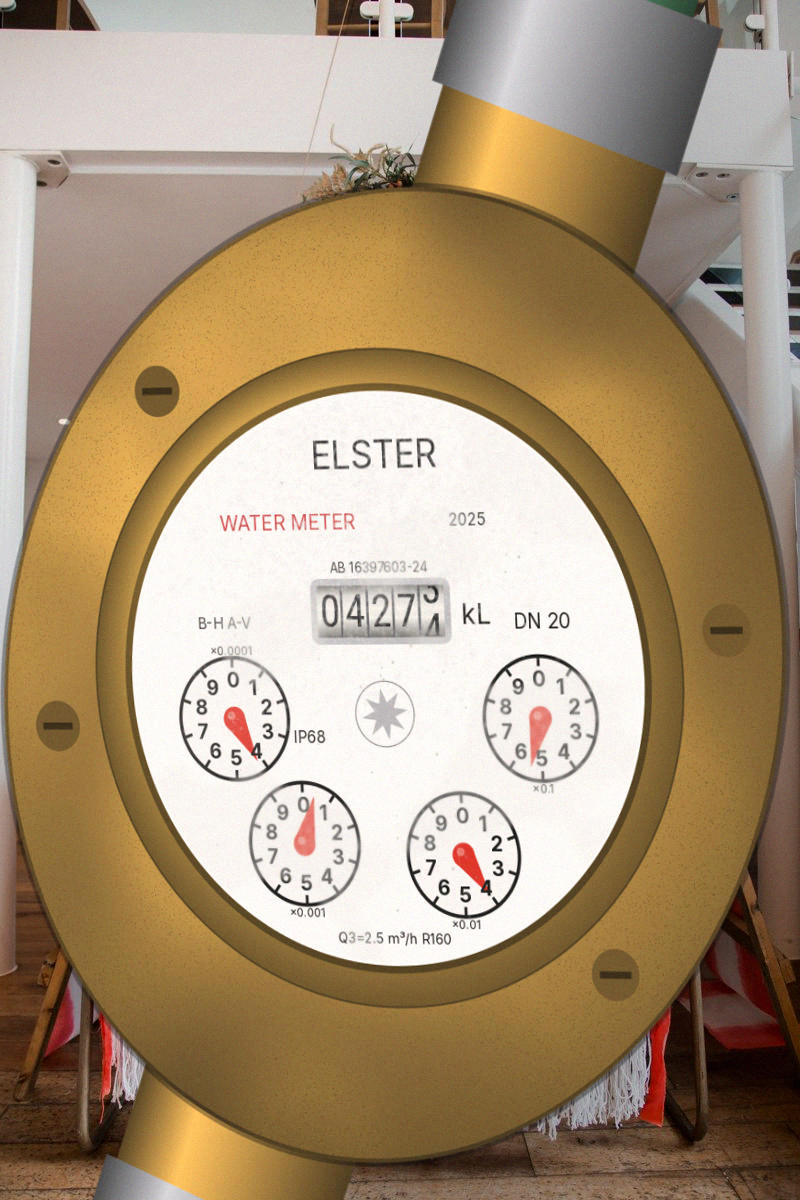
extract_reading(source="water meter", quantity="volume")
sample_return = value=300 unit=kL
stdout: value=4273.5404 unit=kL
